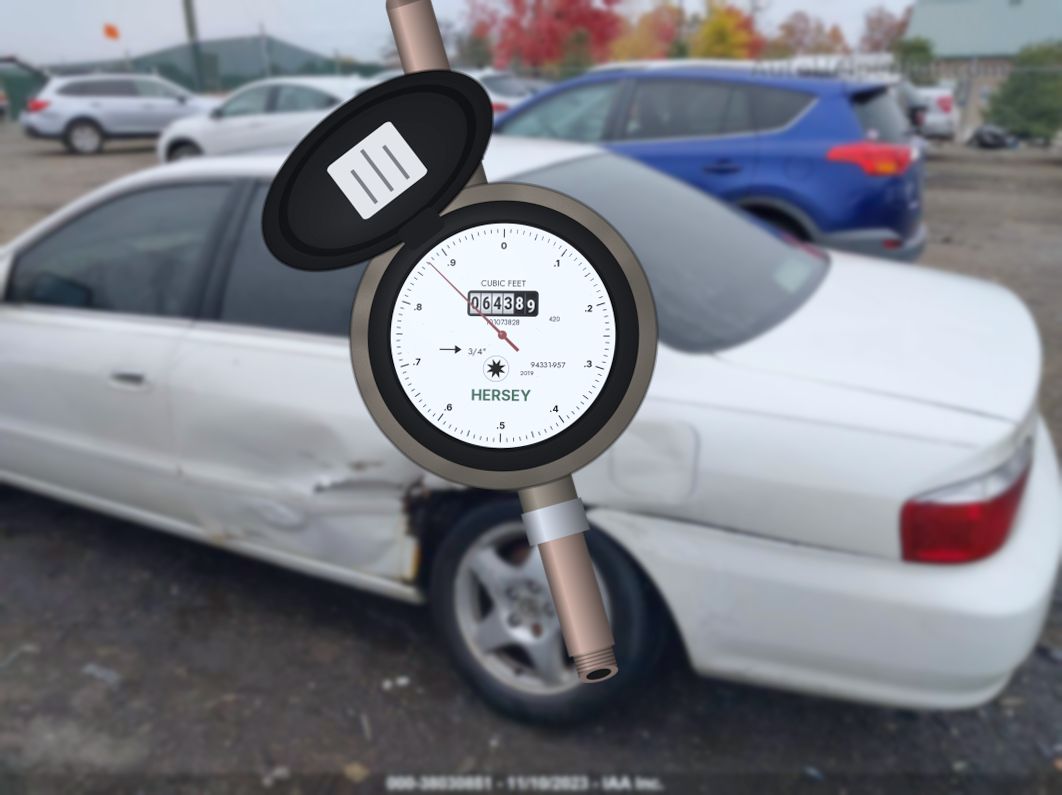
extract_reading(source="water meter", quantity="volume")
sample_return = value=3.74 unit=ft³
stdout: value=64388.87 unit=ft³
